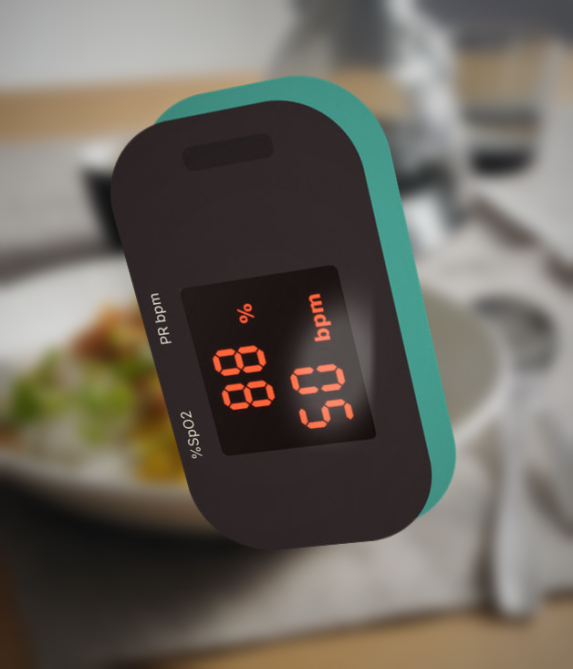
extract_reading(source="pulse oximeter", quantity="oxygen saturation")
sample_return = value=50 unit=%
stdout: value=88 unit=%
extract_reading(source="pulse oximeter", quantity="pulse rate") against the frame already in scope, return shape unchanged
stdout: value=50 unit=bpm
